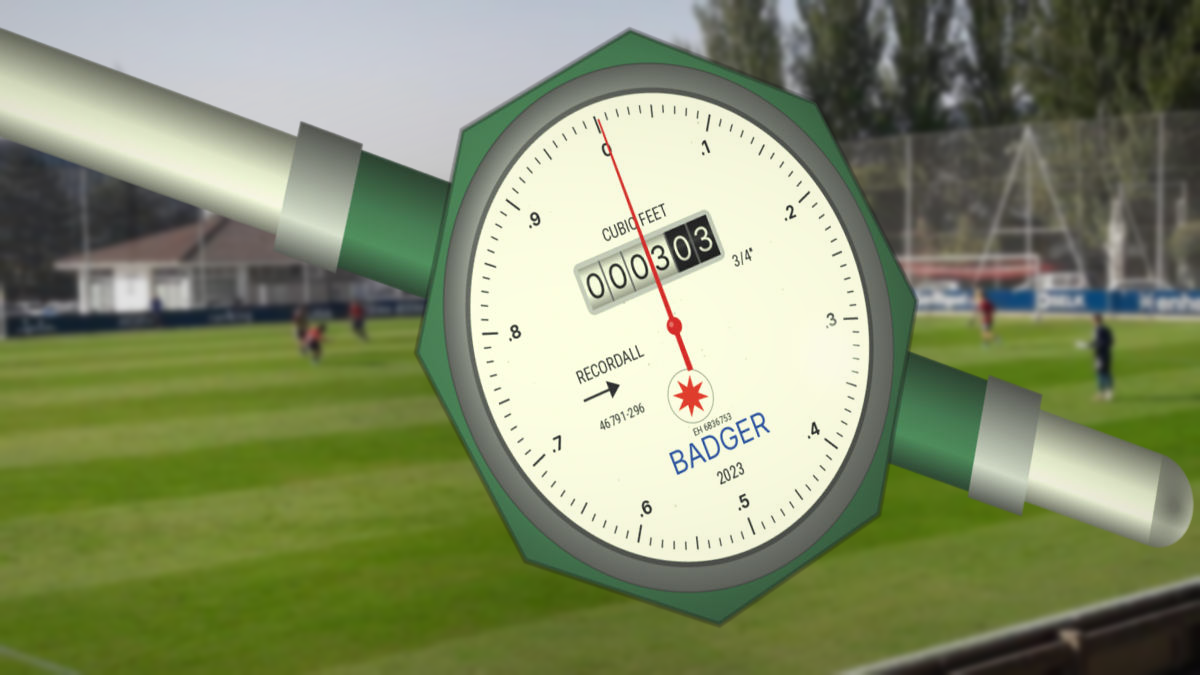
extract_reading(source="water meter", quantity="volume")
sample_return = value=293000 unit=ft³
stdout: value=303.00 unit=ft³
